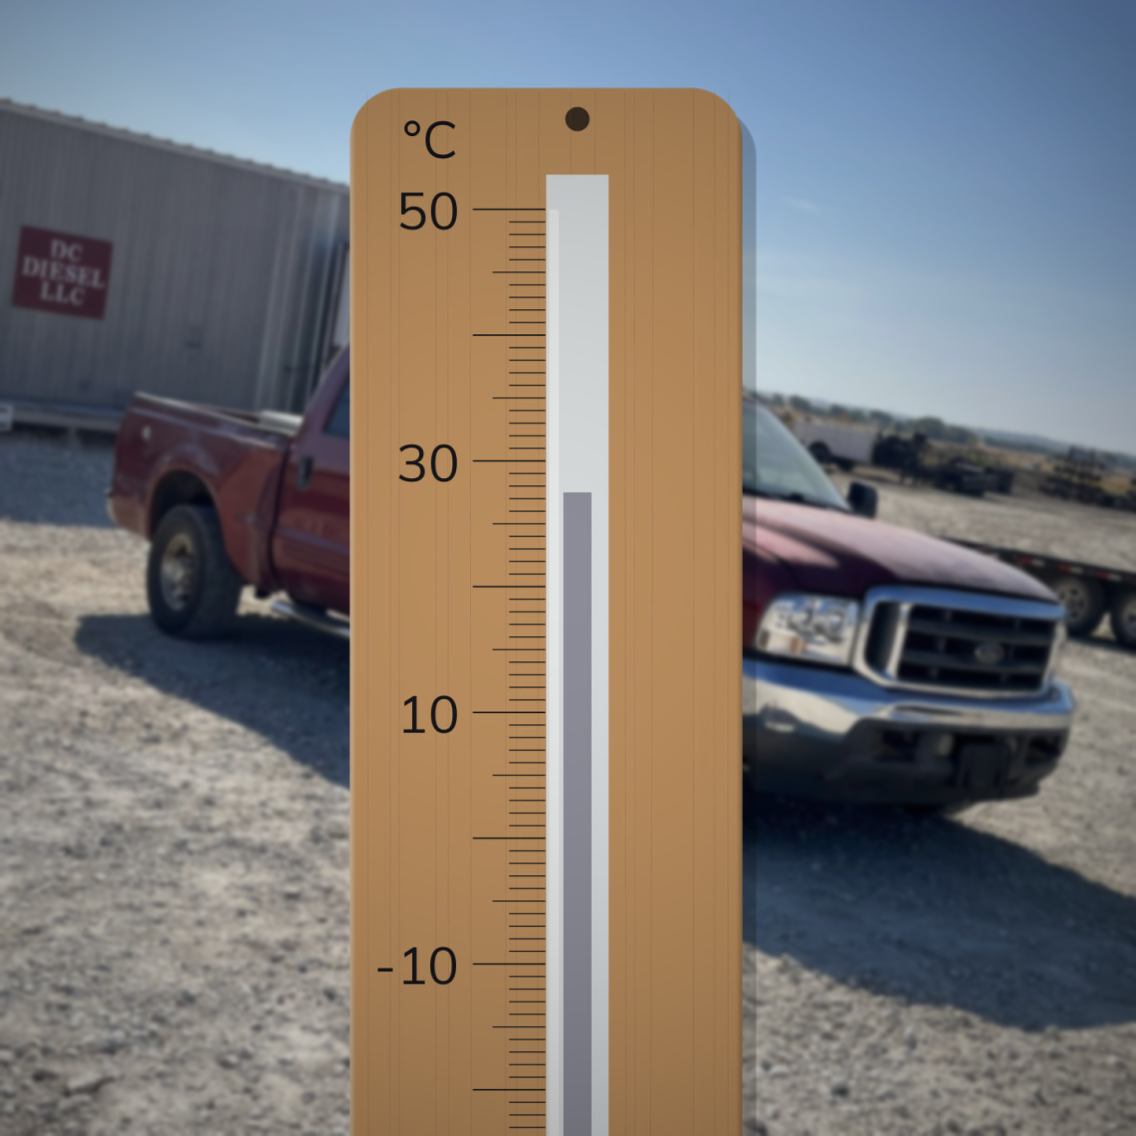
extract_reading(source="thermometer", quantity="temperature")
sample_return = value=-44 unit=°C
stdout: value=27.5 unit=°C
